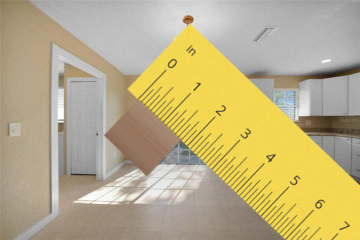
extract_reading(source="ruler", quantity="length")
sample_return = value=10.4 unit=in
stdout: value=1.75 unit=in
